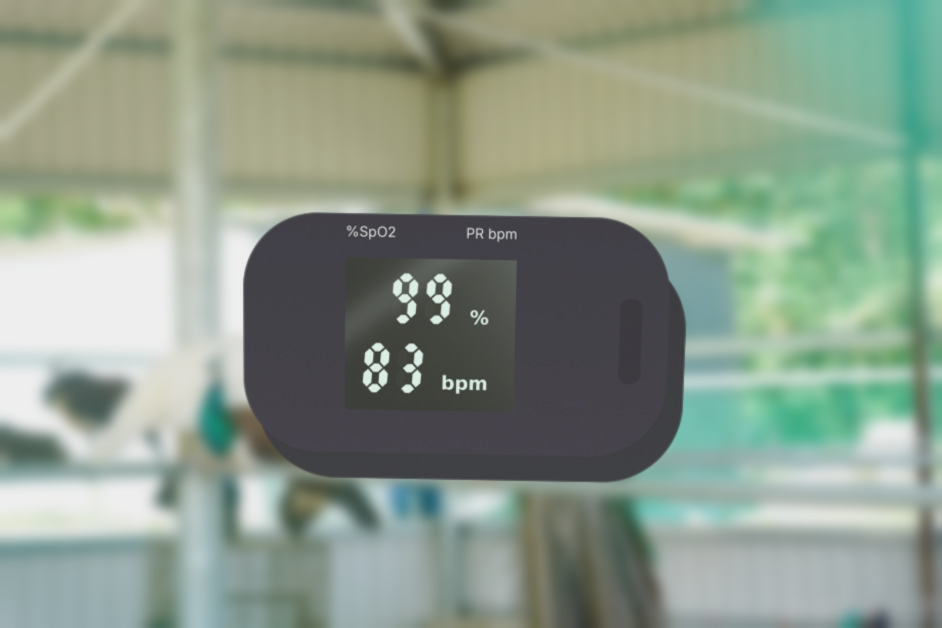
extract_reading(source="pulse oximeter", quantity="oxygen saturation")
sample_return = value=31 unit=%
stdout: value=99 unit=%
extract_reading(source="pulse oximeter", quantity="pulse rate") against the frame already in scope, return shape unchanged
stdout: value=83 unit=bpm
